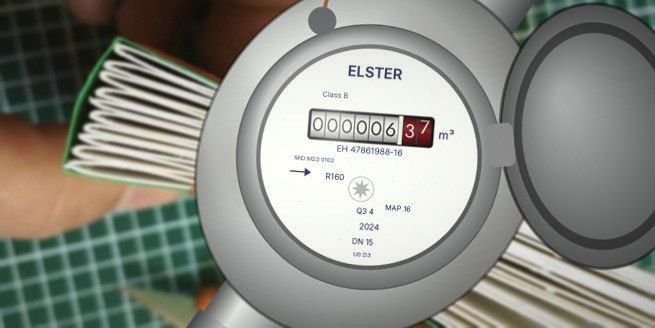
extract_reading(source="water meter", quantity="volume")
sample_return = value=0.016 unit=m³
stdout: value=6.37 unit=m³
